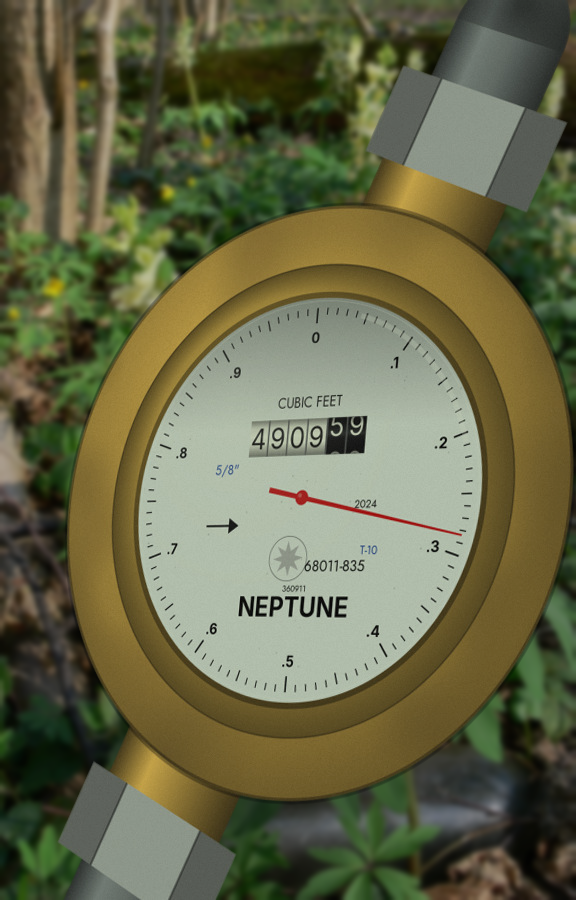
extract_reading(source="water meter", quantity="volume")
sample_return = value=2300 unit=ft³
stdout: value=490959.28 unit=ft³
